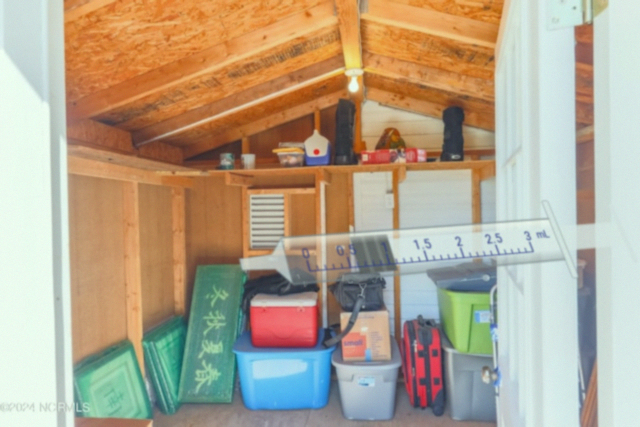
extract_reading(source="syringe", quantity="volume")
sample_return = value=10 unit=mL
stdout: value=0.6 unit=mL
